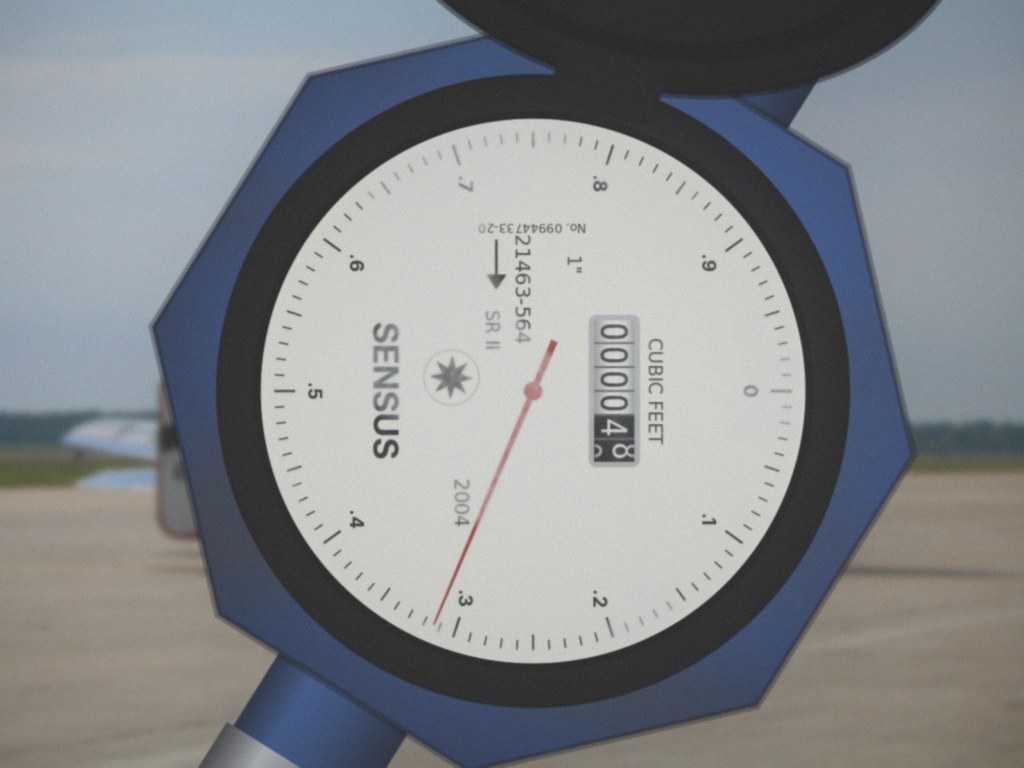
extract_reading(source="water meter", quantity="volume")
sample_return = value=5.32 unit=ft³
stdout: value=48.31 unit=ft³
